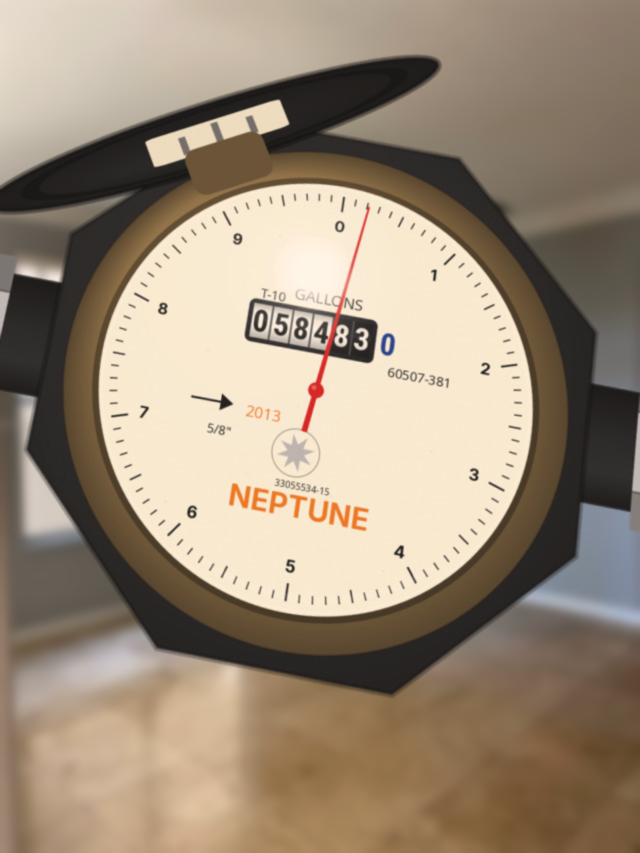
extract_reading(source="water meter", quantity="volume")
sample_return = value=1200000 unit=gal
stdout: value=584830.2 unit=gal
